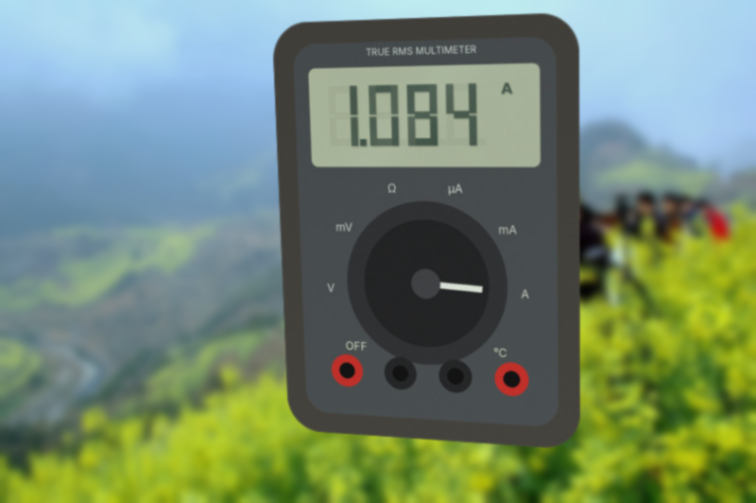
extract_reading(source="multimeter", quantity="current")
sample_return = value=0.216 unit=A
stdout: value=1.084 unit=A
